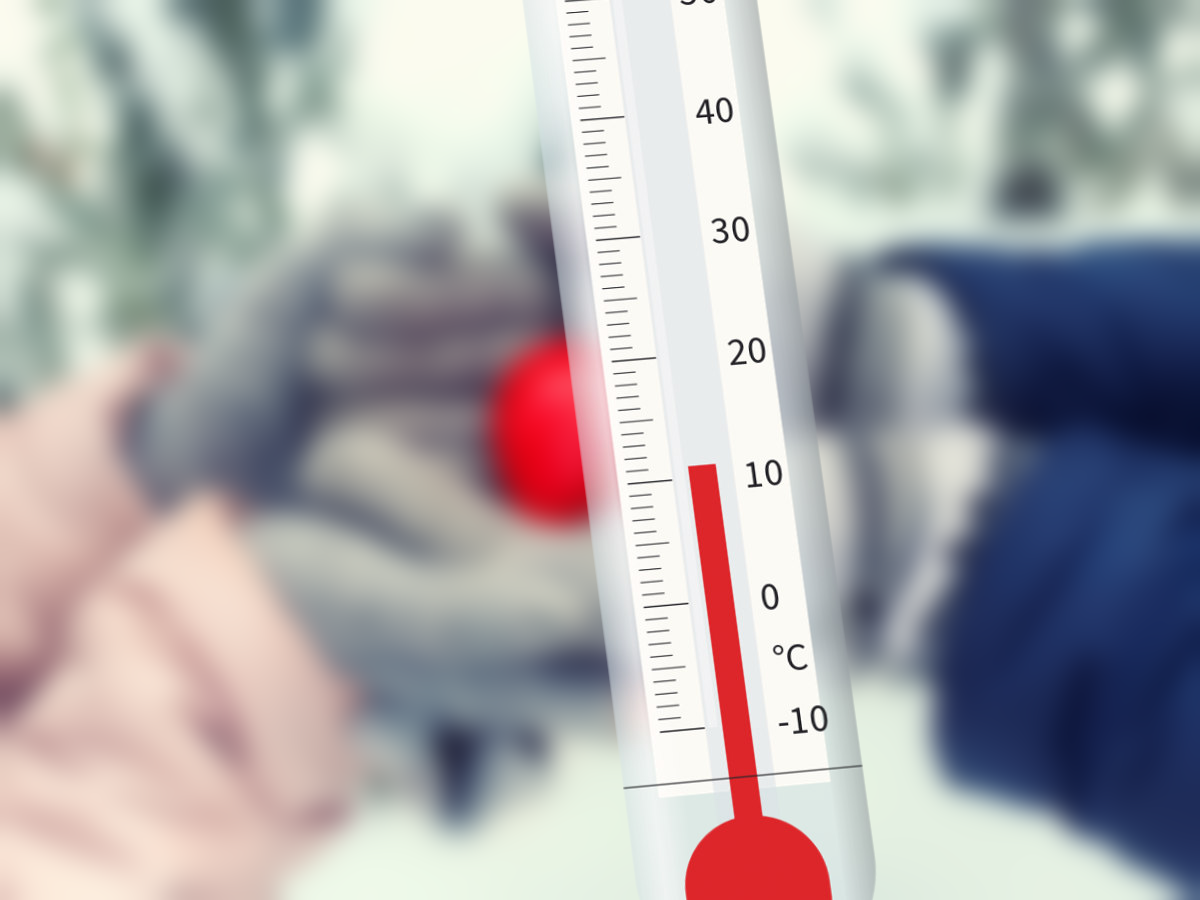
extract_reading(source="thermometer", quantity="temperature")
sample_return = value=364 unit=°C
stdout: value=11 unit=°C
